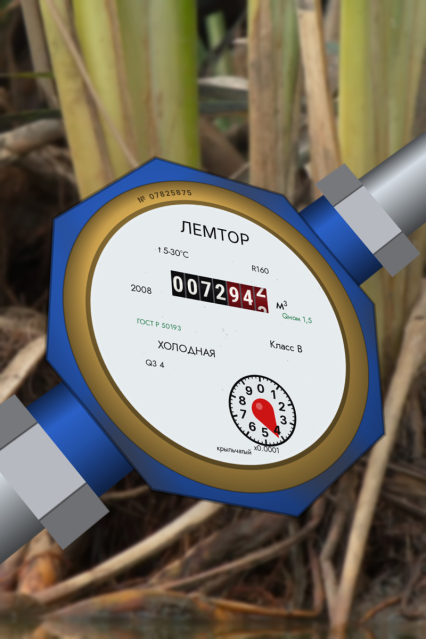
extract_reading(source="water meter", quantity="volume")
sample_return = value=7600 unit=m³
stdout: value=72.9424 unit=m³
